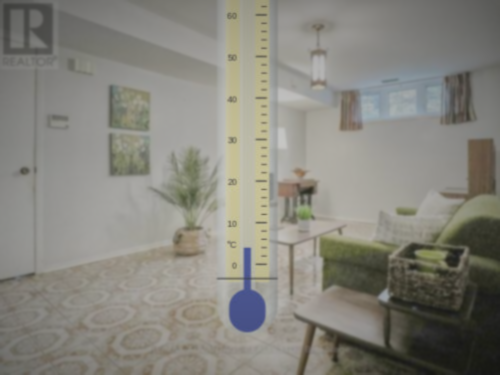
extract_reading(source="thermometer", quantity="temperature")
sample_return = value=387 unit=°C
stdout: value=4 unit=°C
